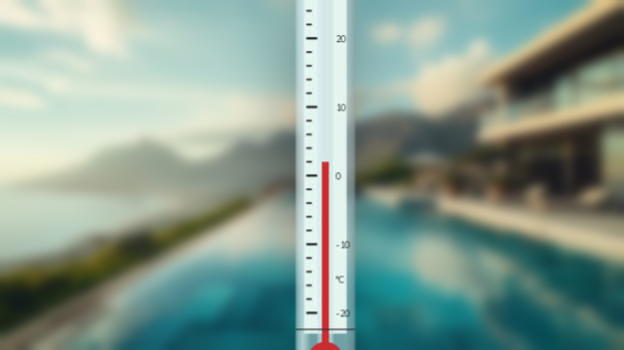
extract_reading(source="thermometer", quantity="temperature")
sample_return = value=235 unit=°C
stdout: value=2 unit=°C
